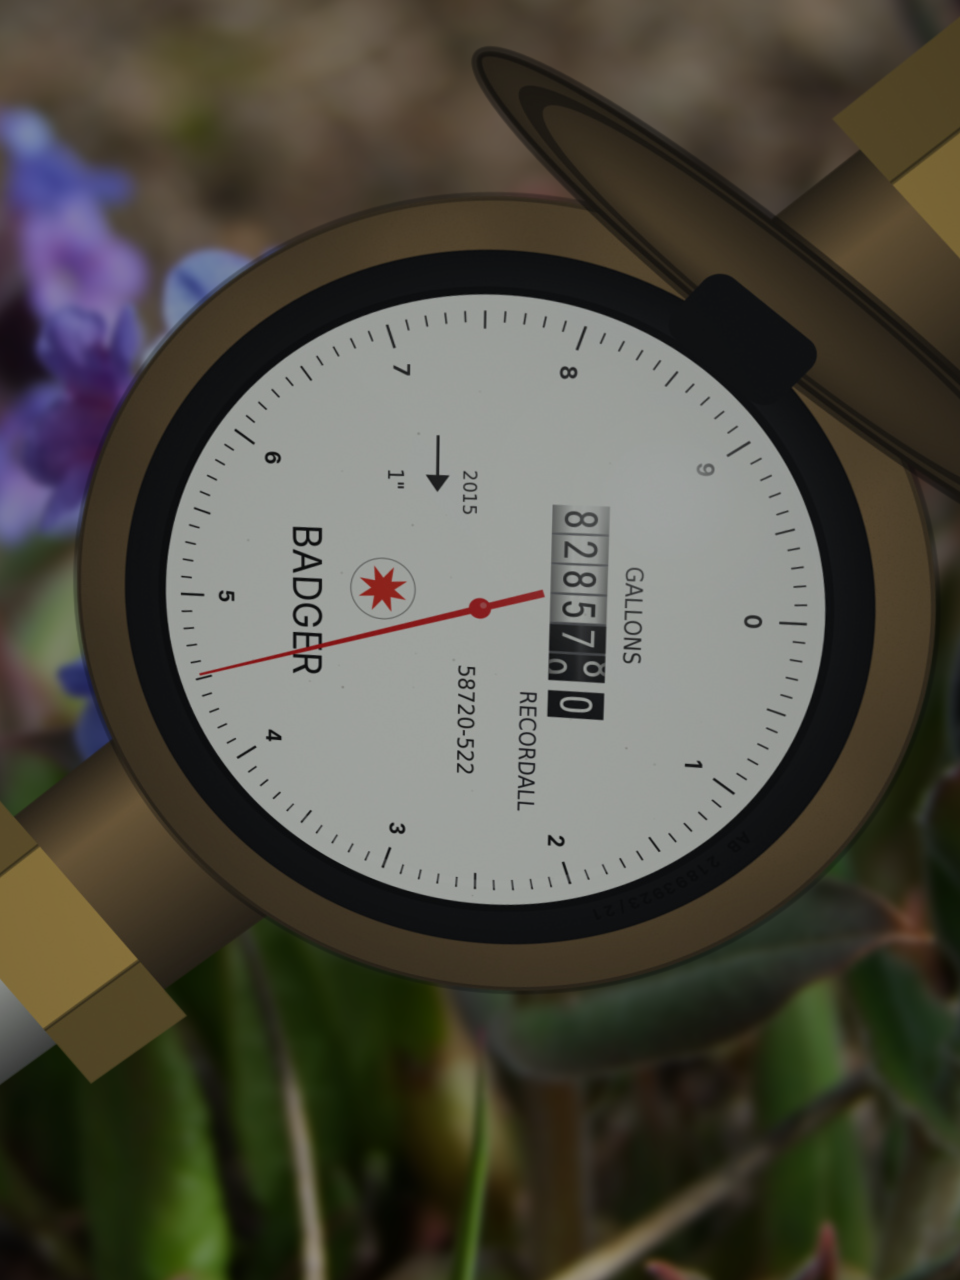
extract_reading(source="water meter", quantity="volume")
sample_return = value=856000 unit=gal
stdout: value=8285784.5 unit=gal
